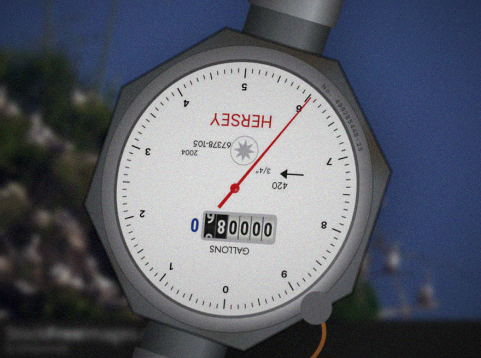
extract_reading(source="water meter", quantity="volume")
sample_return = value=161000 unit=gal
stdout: value=856.0 unit=gal
